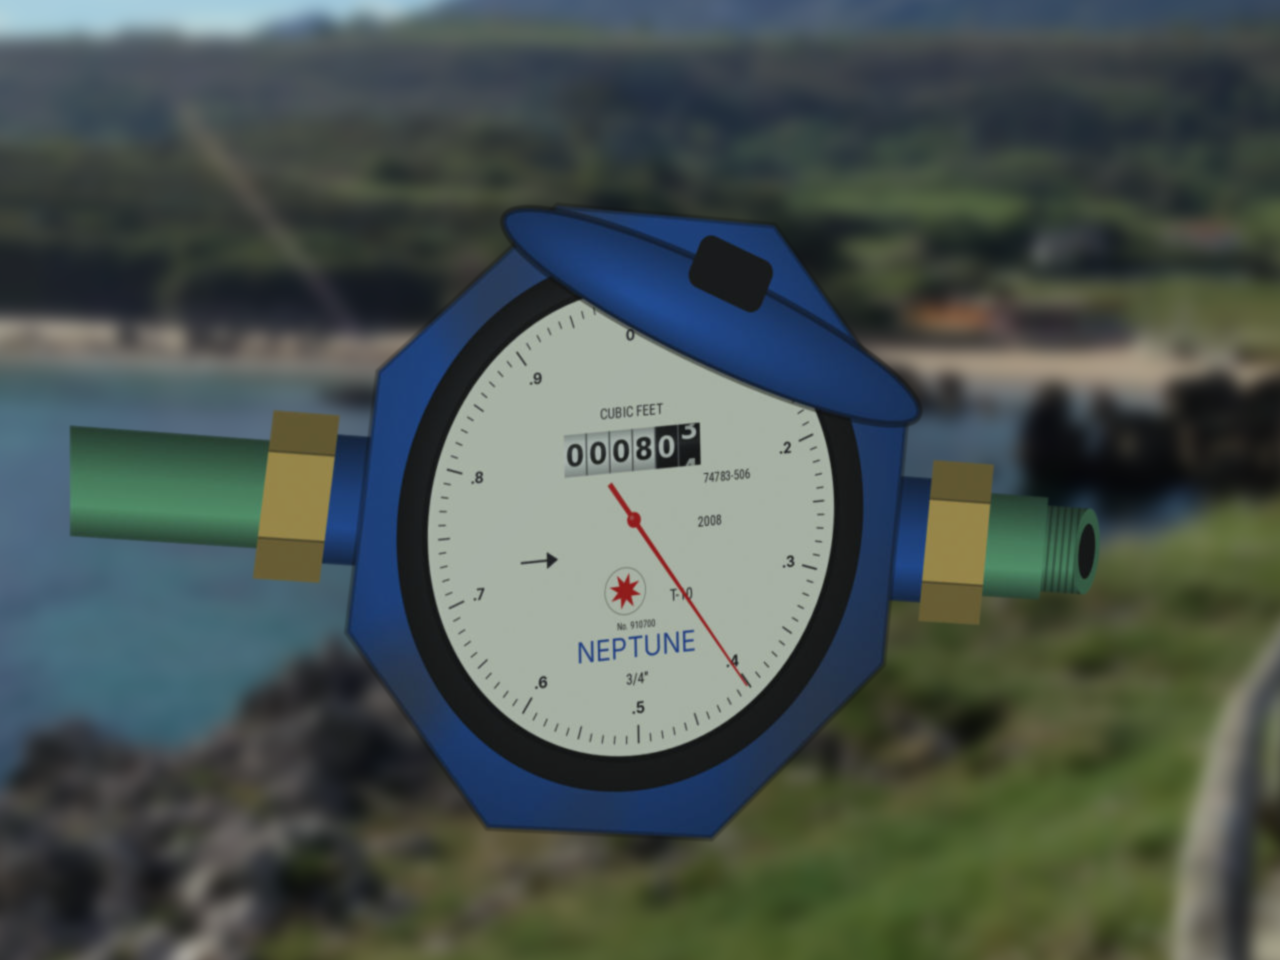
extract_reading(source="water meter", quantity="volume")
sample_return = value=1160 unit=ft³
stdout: value=803.40 unit=ft³
